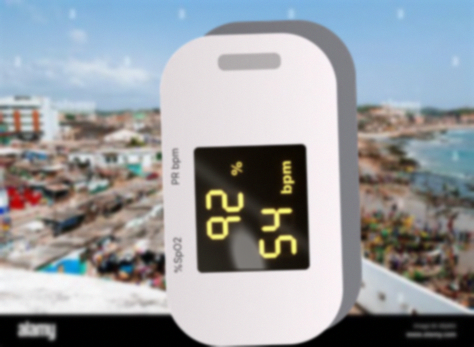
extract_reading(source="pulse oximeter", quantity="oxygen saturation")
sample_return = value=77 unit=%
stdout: value=92 unit=%
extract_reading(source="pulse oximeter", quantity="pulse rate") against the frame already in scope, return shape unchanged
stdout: value=54 unit=bpm
